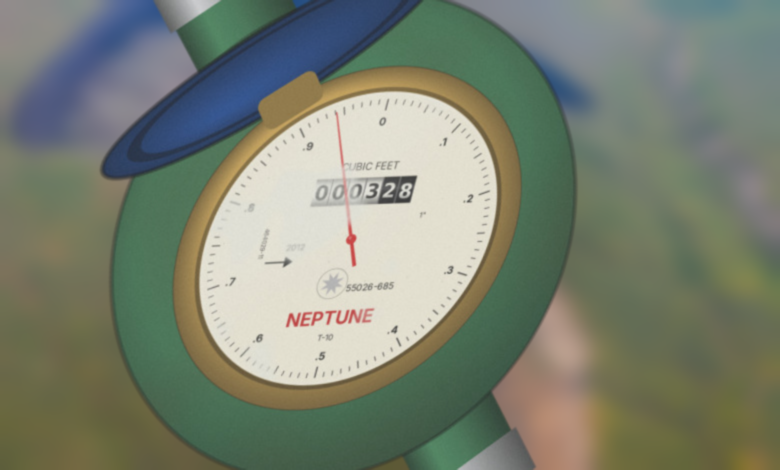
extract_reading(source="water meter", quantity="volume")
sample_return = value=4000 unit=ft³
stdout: value=327.94 unit=ft³
